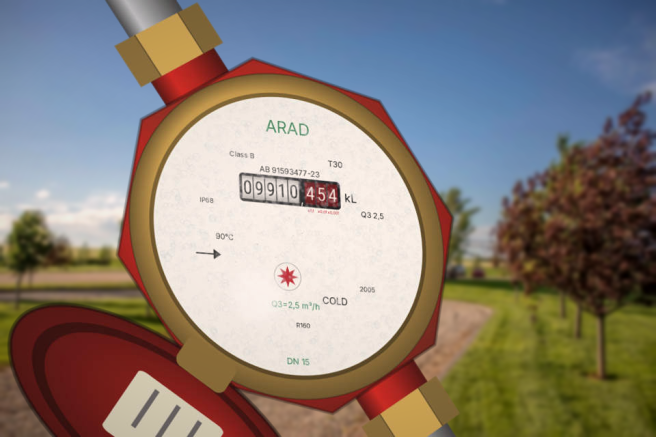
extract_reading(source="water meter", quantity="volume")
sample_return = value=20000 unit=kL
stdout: value=9910.454 unit=kL
